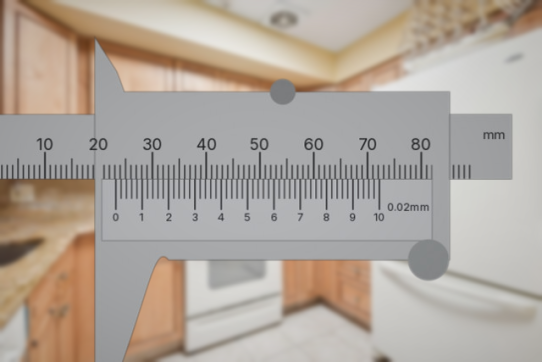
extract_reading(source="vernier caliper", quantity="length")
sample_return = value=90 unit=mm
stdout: value=23.2 unit=mm
